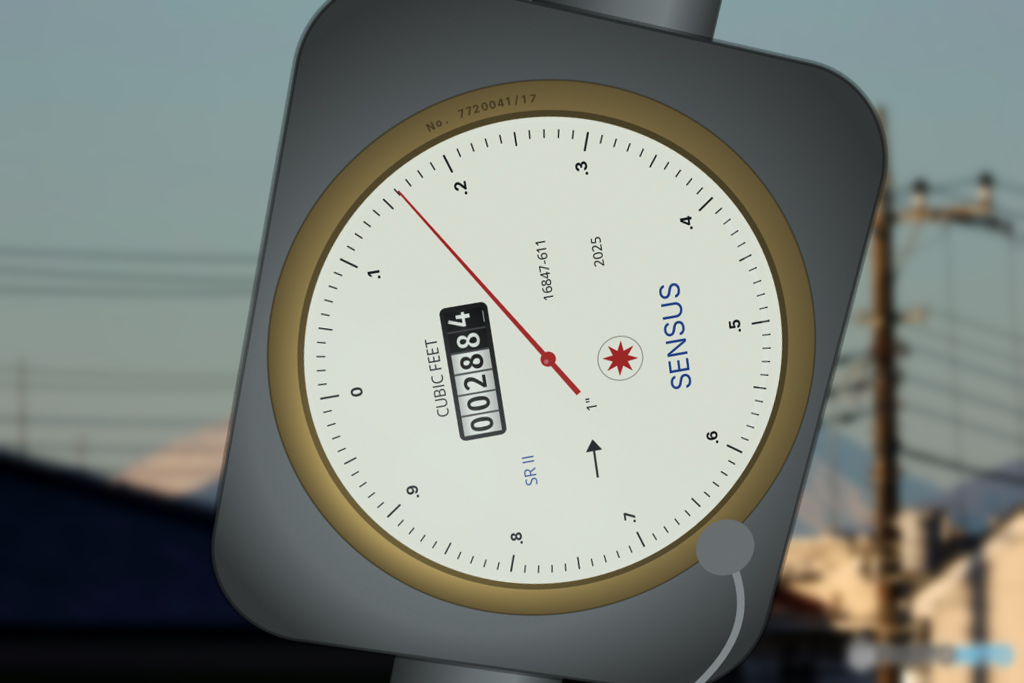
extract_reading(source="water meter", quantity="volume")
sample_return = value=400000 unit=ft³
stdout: value=2884.16 unit=ft³
